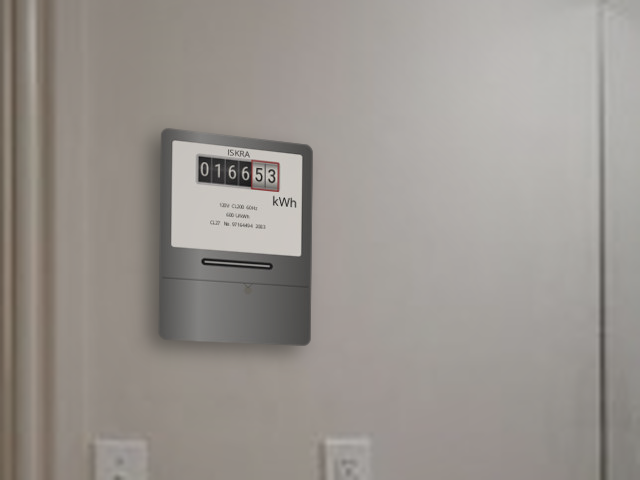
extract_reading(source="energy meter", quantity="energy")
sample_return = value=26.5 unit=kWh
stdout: value=166.53 unit=kWh
